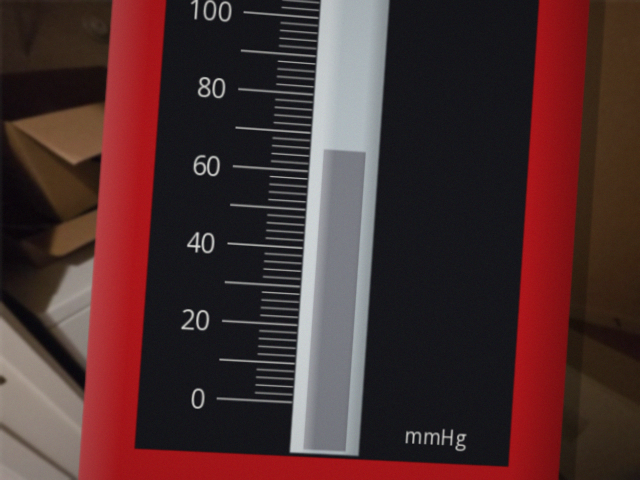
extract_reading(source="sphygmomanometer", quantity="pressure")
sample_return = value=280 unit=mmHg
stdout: value=66 unit=mmHg
